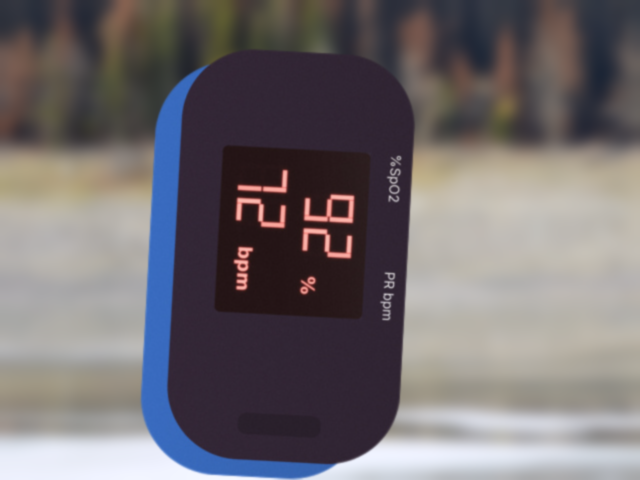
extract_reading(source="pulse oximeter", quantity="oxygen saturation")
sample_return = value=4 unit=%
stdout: value=92 unit=%
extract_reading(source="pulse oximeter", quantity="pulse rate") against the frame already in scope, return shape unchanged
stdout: value=72 unit=bpm
